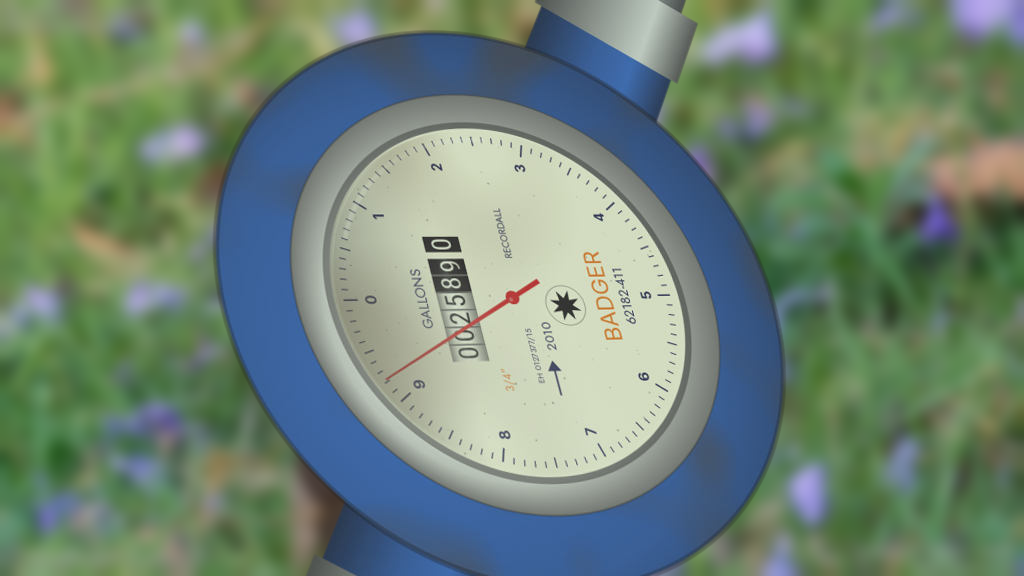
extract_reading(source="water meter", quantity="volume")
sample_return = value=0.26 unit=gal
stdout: value=25889.2 unit=gal
